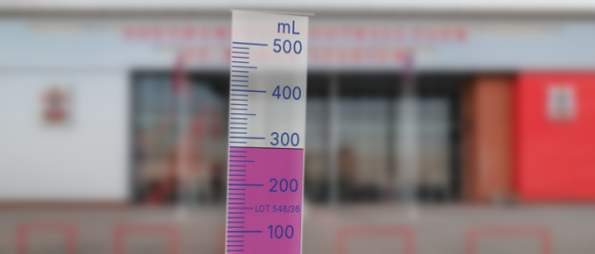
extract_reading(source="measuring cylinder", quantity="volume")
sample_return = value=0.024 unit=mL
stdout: value=280 unit=mL
